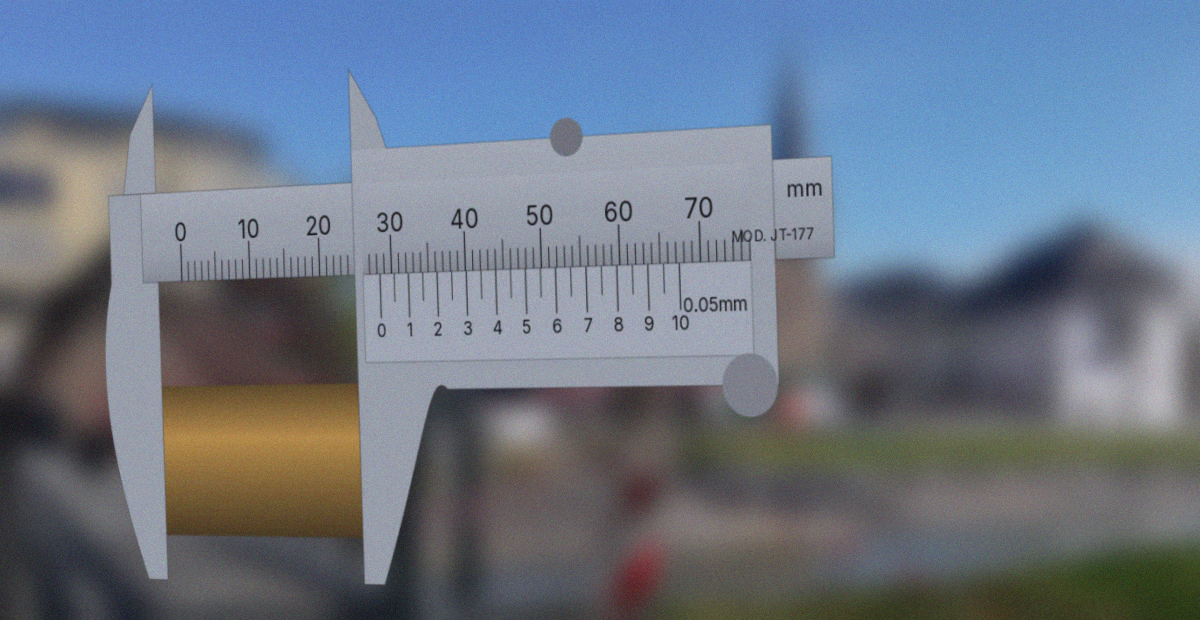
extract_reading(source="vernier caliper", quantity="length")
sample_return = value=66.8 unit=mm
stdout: value=28.4 unit=mm
